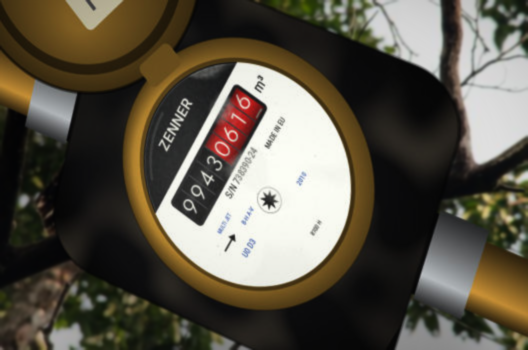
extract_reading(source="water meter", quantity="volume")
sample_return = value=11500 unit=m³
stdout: value=9943.0616 unit=m³
